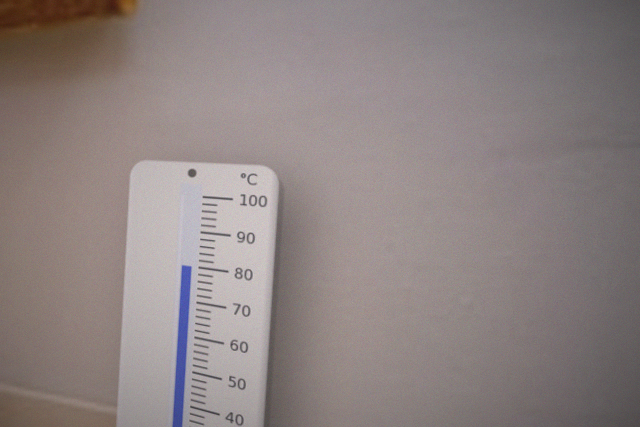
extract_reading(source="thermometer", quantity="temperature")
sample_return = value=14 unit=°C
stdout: value=80 unit=°C
